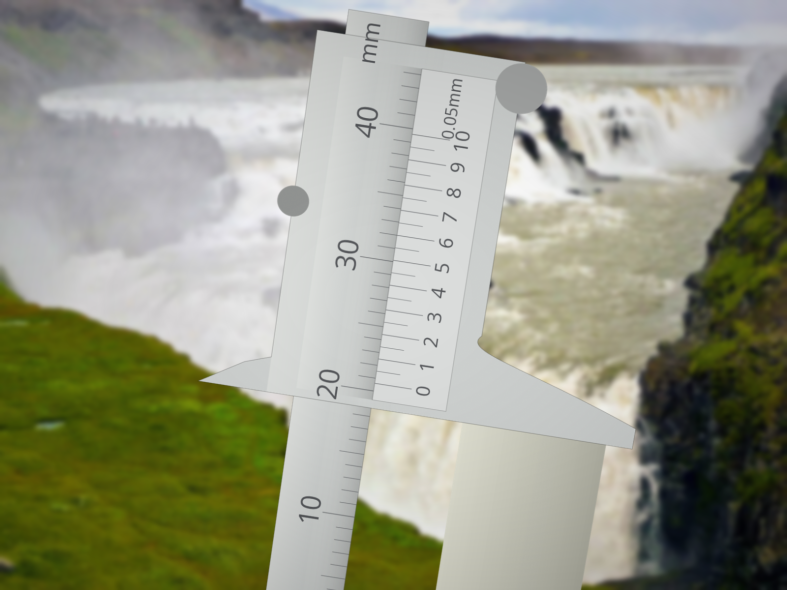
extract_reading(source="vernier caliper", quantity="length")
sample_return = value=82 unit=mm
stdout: value=20.6 unit=mm
